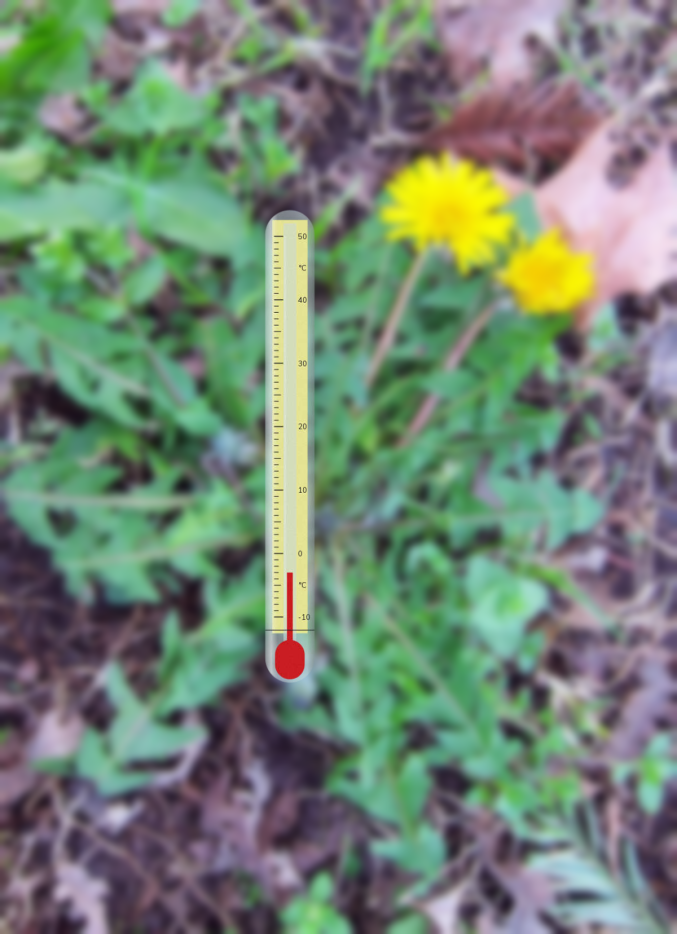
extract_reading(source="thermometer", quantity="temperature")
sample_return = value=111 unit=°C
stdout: value=-3 unit=°C
